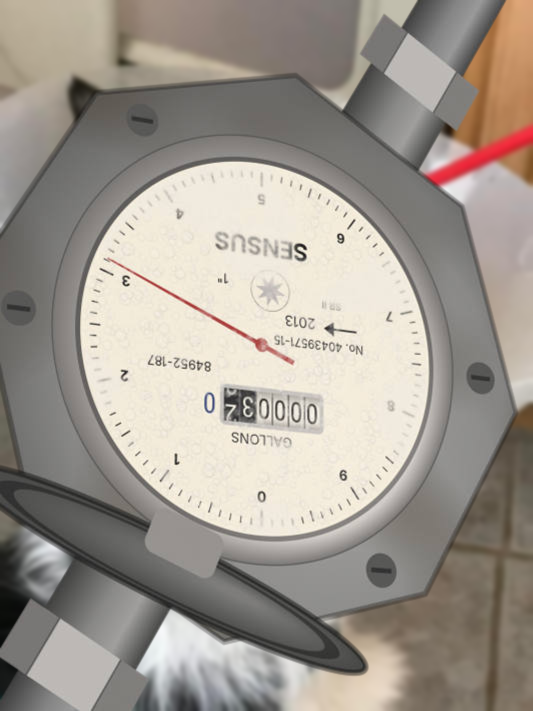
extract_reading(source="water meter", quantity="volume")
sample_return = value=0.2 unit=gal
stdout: value=323.1 unit=gal
